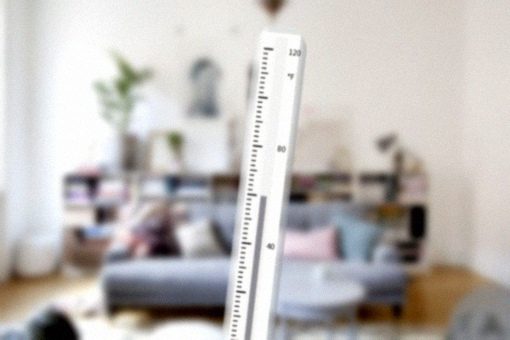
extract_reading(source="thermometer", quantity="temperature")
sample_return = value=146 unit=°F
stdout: value=60 unit=°F
